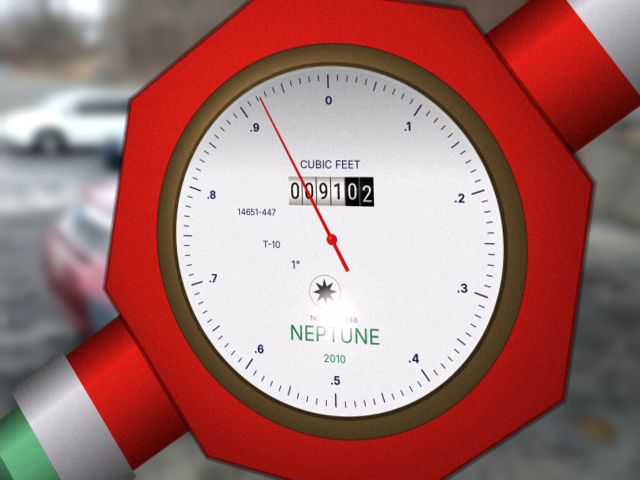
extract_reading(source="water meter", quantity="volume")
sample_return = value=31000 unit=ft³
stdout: value=9101.92 unit=ft³
